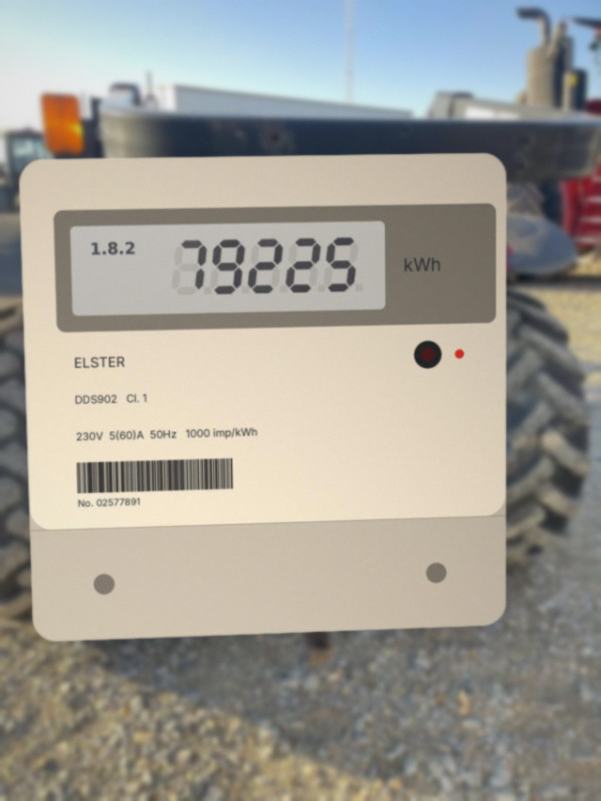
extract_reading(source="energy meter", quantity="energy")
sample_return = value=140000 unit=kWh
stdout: value=79225 unit=kWh
